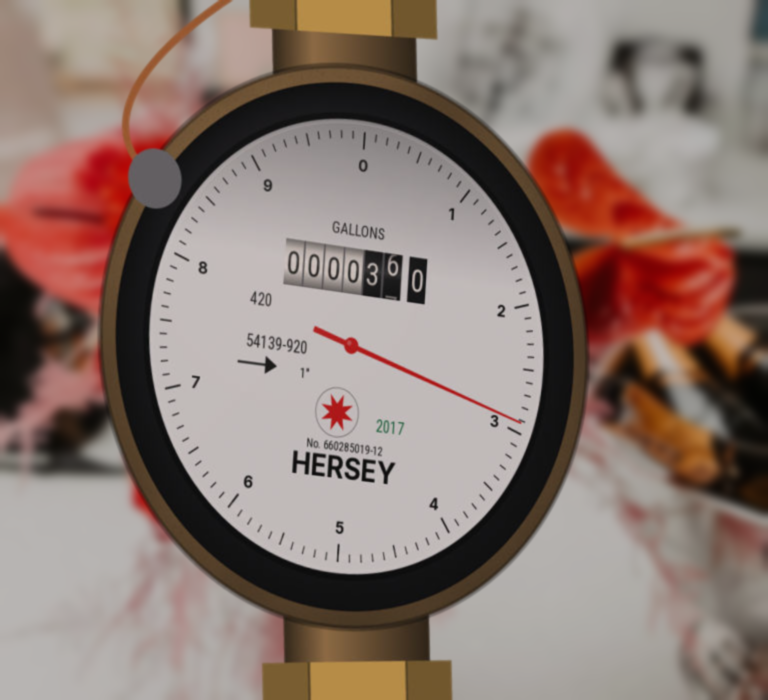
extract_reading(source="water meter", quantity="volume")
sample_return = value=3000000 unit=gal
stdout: value=362.9 unit=gal
